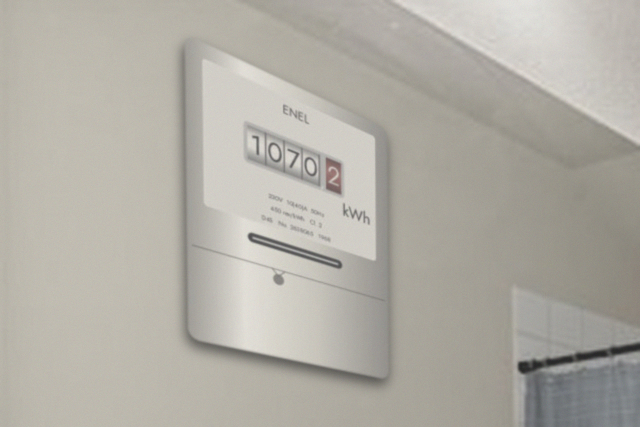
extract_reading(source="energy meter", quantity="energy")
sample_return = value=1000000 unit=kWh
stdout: value=1070.2 unit=kWh
